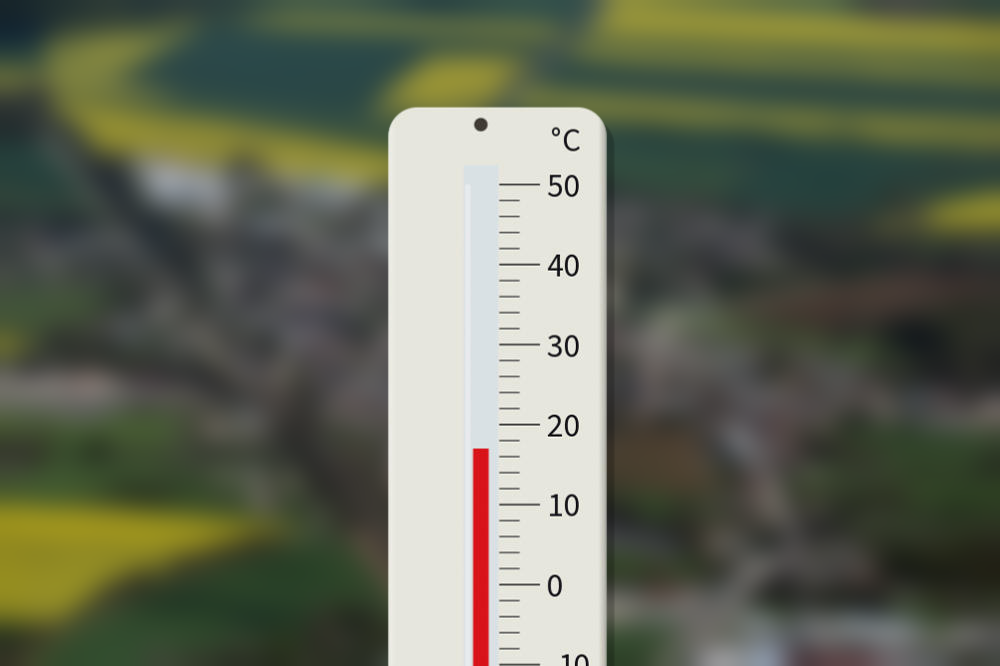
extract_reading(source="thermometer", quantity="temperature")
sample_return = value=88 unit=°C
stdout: value=17 unit=°C
